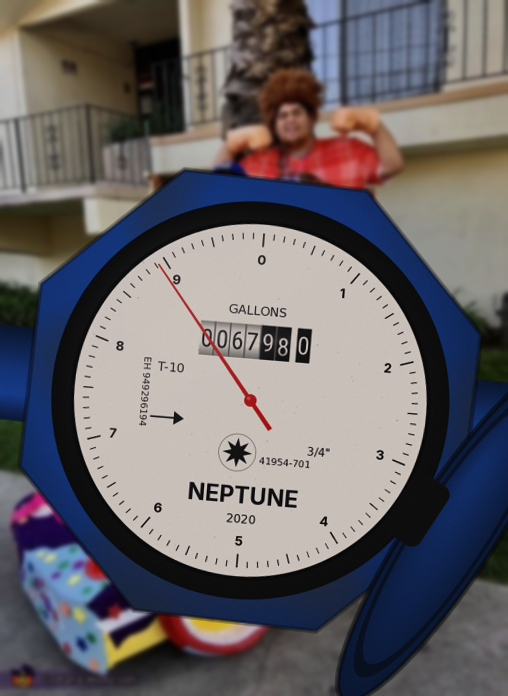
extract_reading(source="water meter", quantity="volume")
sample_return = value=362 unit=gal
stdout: value=67978.9 unit=gal
